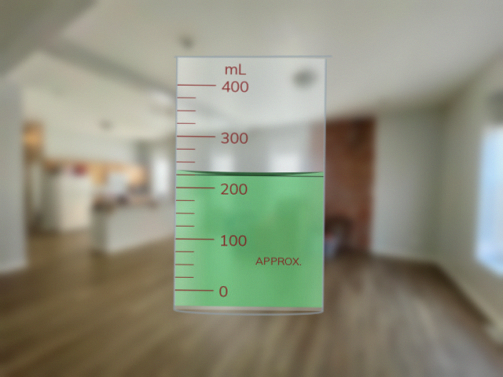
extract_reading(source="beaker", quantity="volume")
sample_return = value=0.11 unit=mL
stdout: value=225 unit=mL
